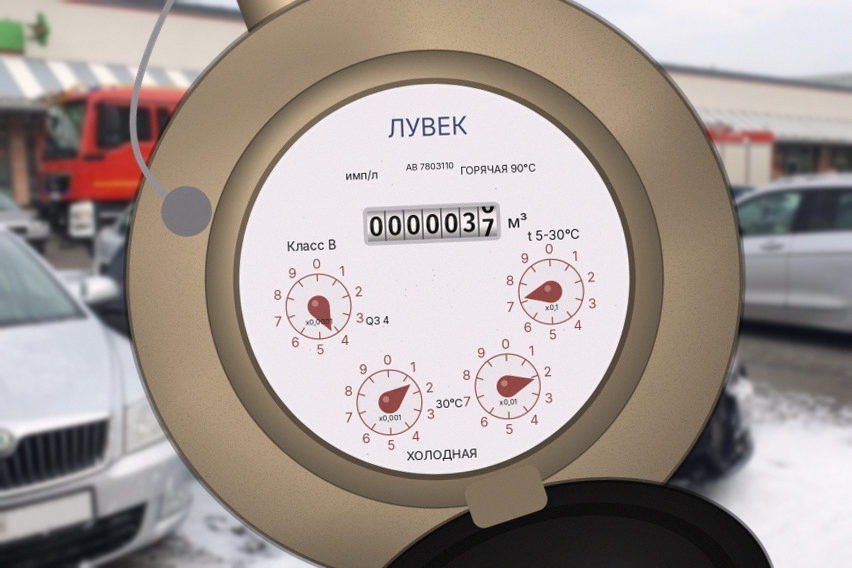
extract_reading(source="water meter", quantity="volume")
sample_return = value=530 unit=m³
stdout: value=36.7214 unit=m³
